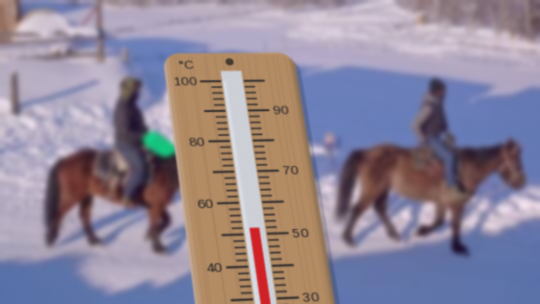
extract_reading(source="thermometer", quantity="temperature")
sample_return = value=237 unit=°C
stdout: value=52 unit=°C
